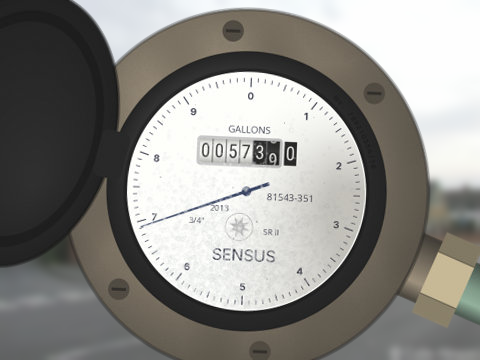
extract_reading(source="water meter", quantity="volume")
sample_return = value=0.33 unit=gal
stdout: value=57386.9 unit=gal
